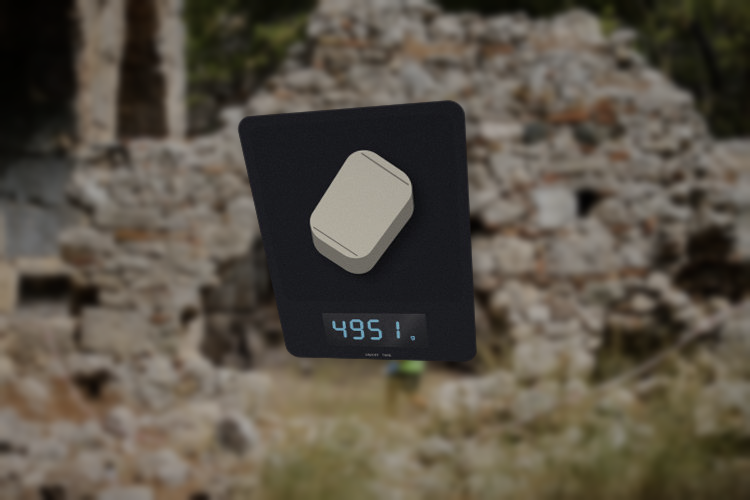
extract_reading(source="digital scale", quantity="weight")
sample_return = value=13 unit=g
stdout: value=4951 unit=g
